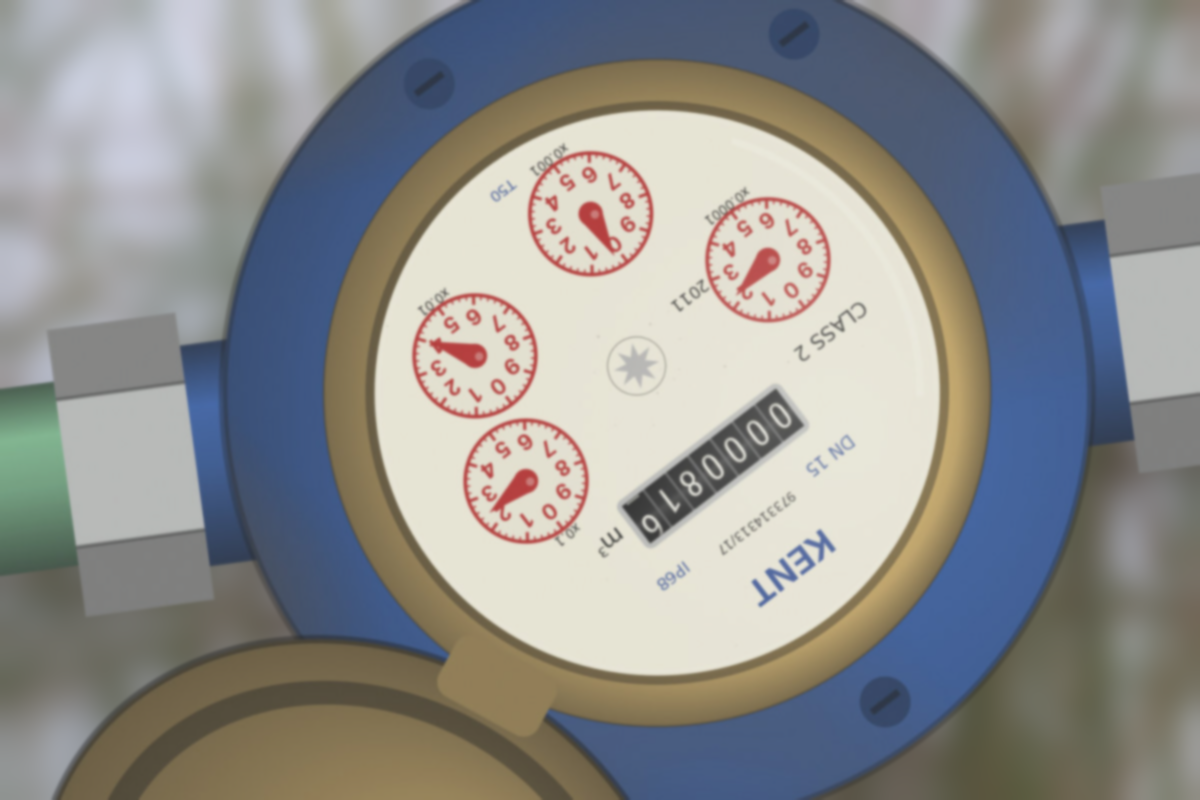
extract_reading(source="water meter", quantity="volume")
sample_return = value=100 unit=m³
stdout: value=816.2402 unit=m³
